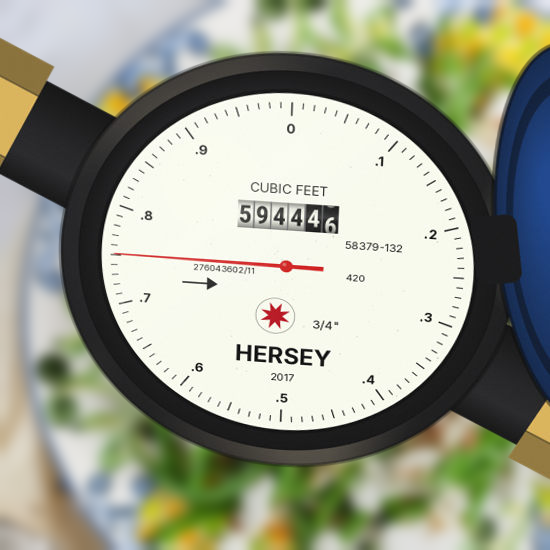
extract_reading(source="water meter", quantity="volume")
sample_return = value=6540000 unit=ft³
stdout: value=594445.75 unit=ft³
